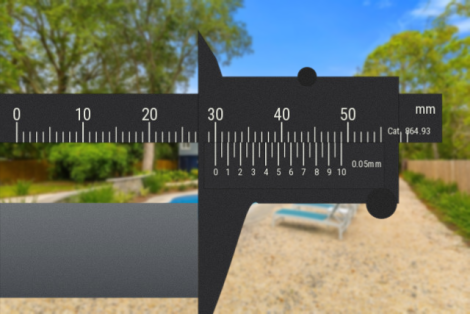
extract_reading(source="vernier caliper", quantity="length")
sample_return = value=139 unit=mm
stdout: value=30.0 unit=mm
